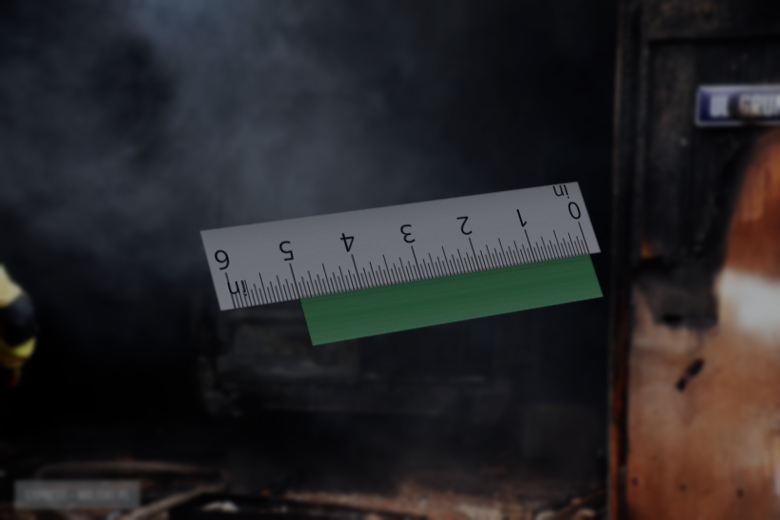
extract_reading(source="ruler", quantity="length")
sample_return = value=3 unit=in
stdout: value=5 unit=in
